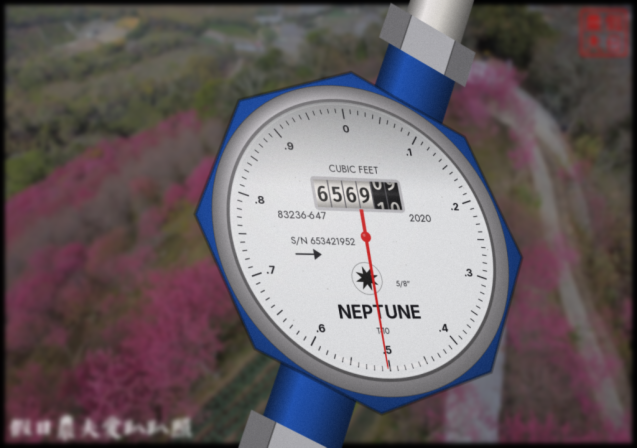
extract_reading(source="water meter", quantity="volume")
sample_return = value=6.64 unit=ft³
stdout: value=656909.50 unit=ft³
